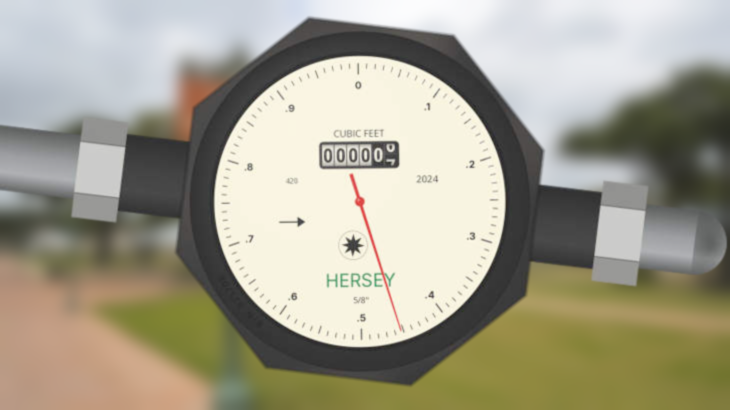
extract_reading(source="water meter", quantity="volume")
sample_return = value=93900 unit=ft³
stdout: value=6.45 unit=ft³
